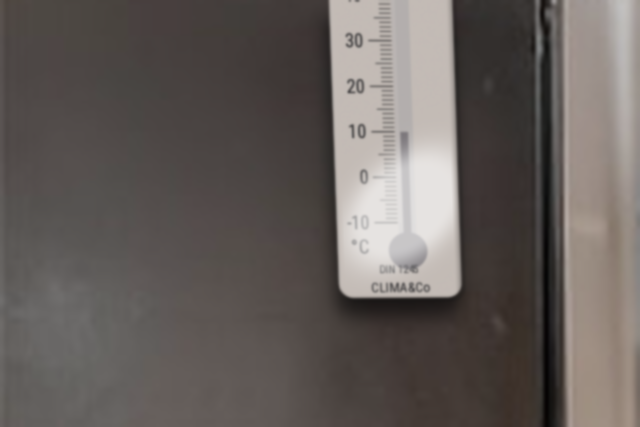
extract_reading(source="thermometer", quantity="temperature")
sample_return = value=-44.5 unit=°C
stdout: value=10 unit=°C
